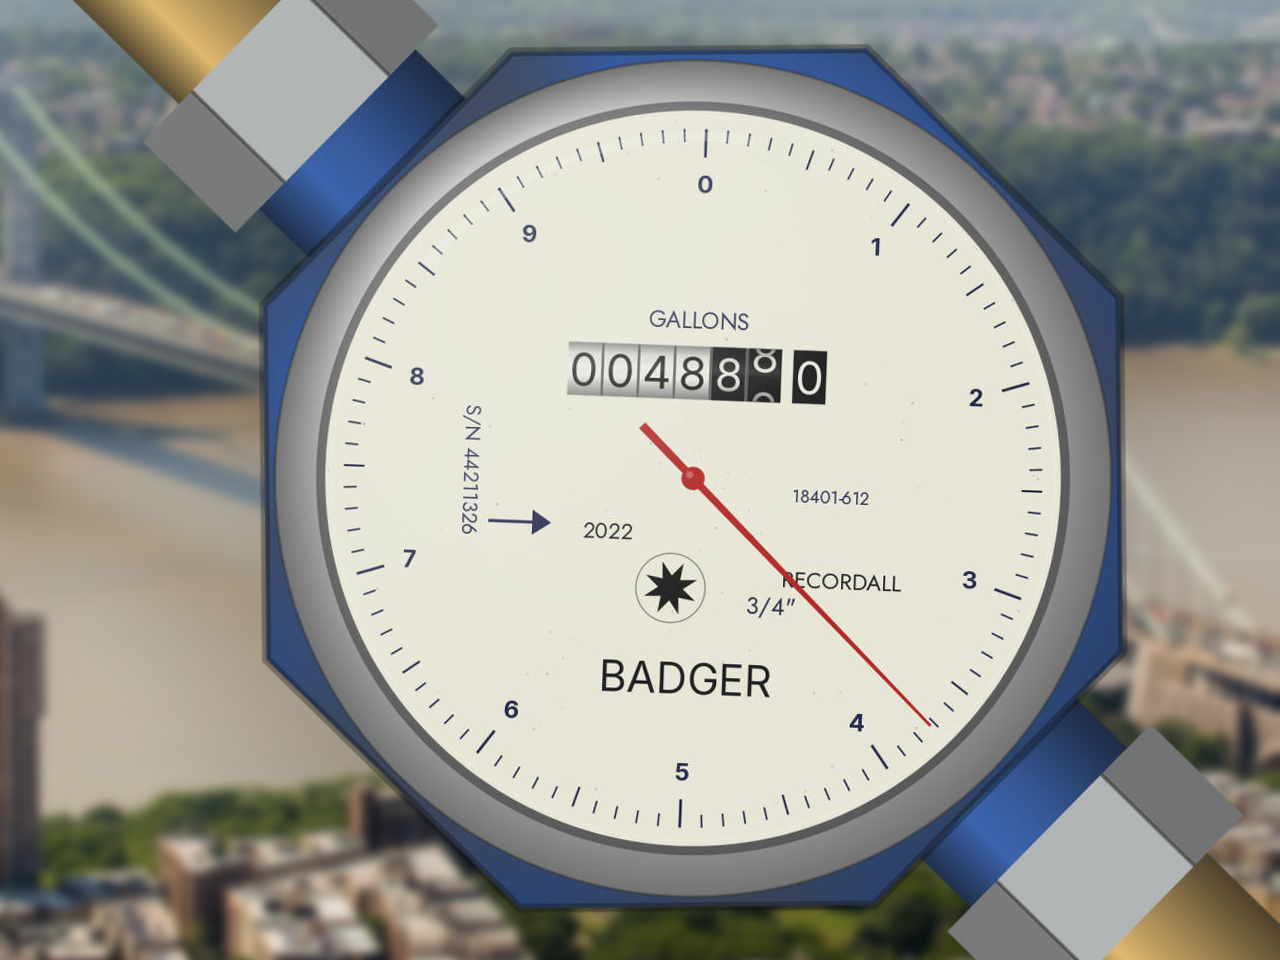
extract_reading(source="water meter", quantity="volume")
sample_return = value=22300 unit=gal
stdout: value=48883.7 unit=gal
